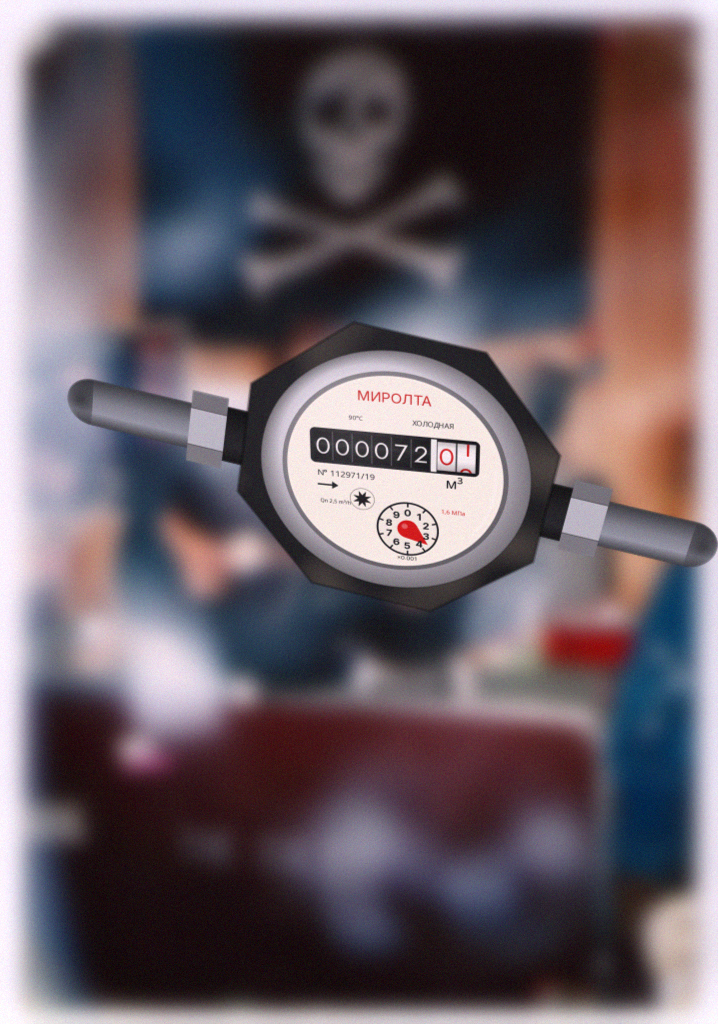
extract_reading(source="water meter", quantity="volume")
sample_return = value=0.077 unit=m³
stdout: value=72.013 unit=m³
